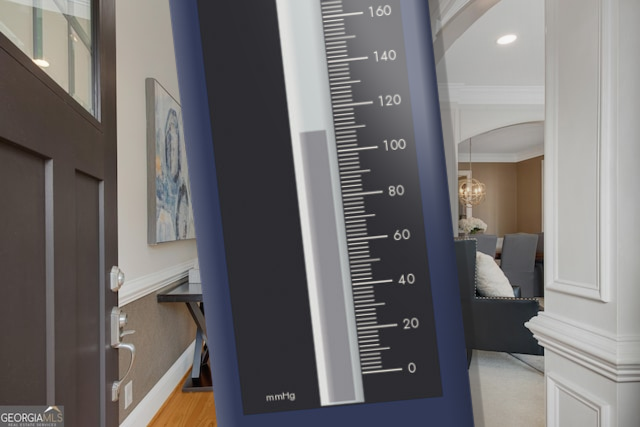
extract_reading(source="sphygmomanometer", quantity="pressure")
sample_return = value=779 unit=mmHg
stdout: value=110 unit=mmHg
